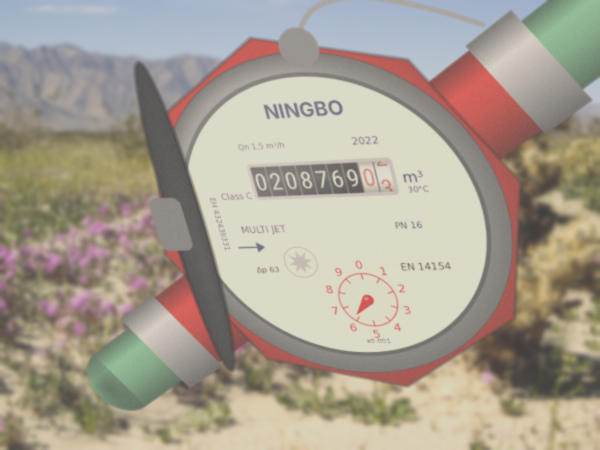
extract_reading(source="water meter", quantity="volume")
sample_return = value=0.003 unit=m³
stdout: value=208769.026 unit=m³
